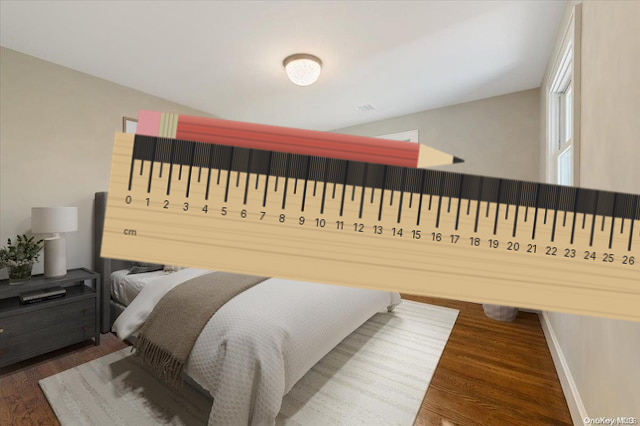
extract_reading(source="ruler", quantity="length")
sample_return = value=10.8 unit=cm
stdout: value=17 unit=cm
